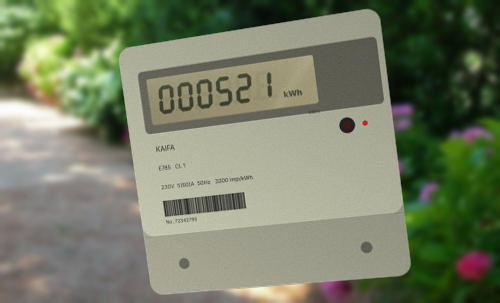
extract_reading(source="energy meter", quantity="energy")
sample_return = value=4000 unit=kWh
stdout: value=521 unit=kWh
